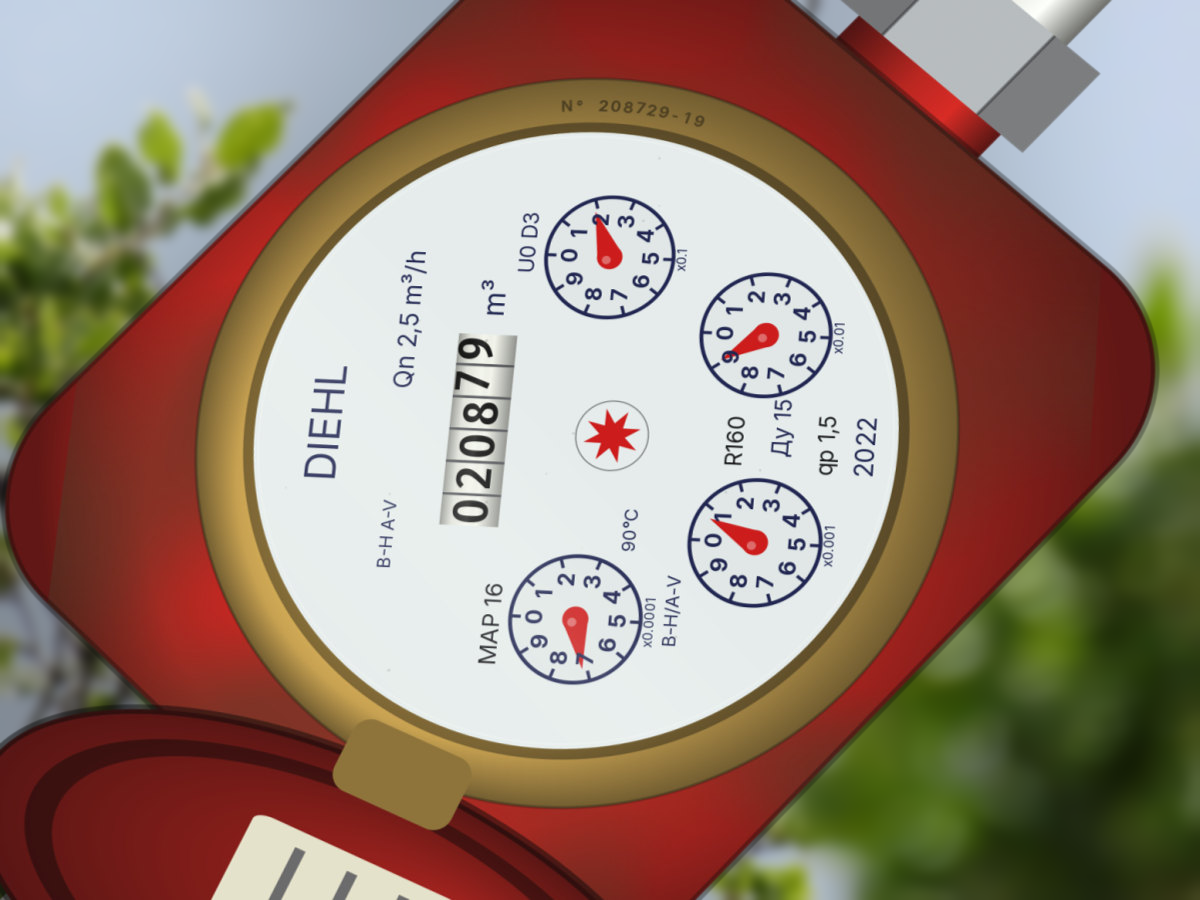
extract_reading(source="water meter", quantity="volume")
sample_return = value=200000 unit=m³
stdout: value=20879.1907 unit=m³
